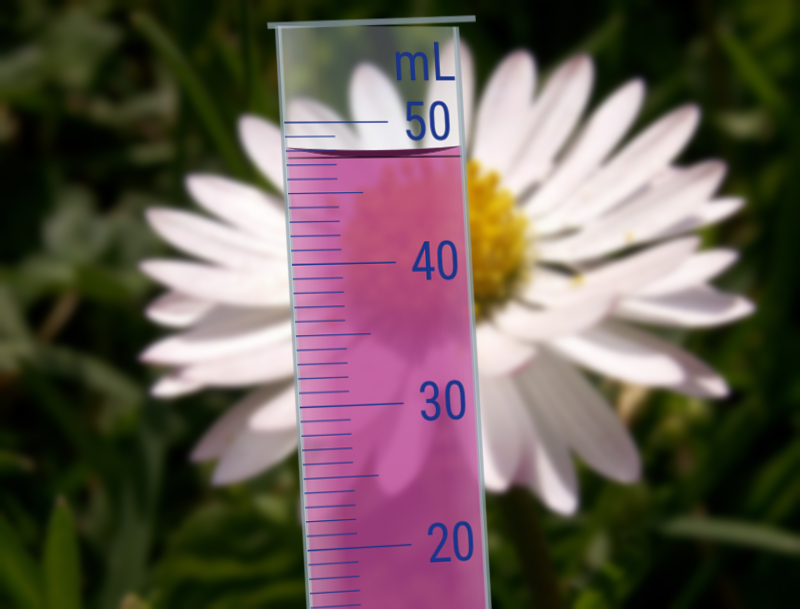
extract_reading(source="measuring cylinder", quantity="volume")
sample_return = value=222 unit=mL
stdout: value=47.5 unit=mL
